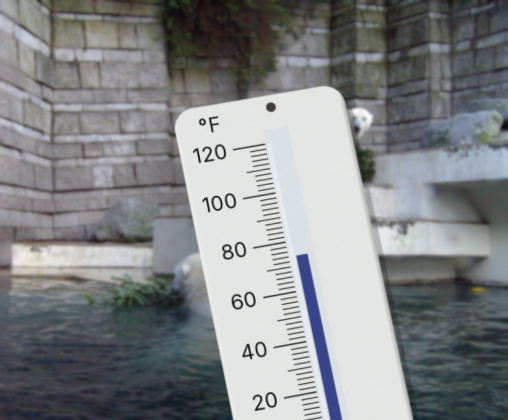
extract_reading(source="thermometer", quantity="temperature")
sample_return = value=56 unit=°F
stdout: value=74 unit=°F
